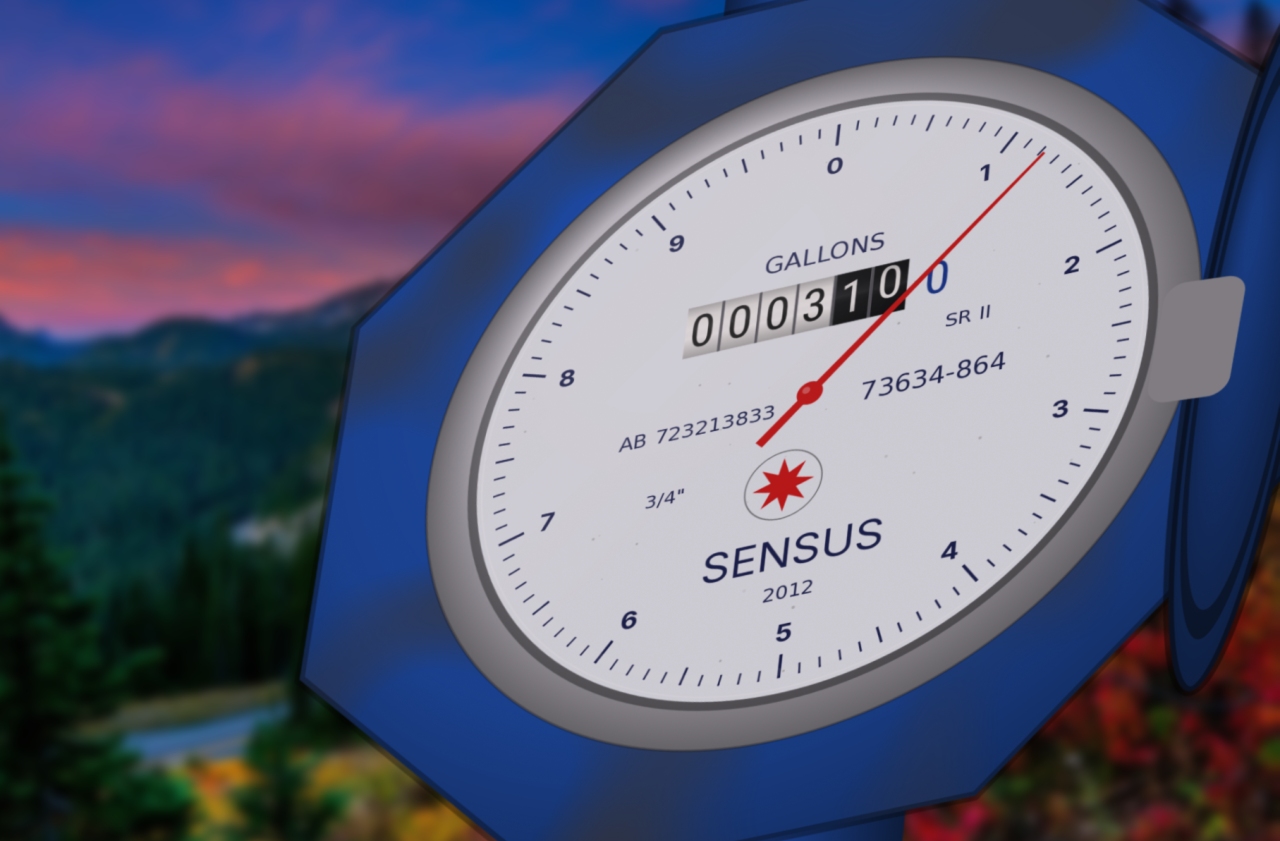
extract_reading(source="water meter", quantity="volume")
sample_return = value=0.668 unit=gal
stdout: value=3101.2 unit=gal
